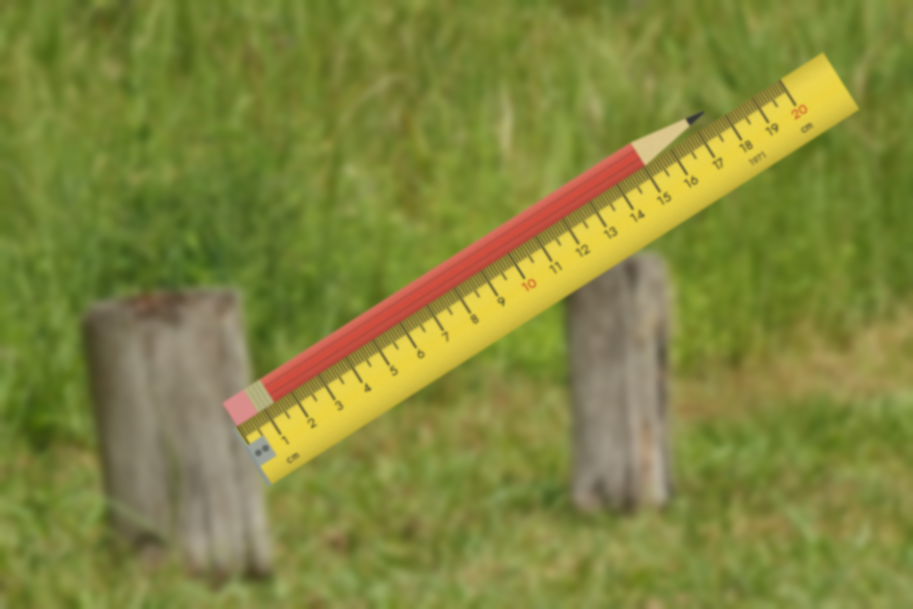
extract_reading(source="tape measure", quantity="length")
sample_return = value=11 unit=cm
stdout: value=17.5 unit=cm
